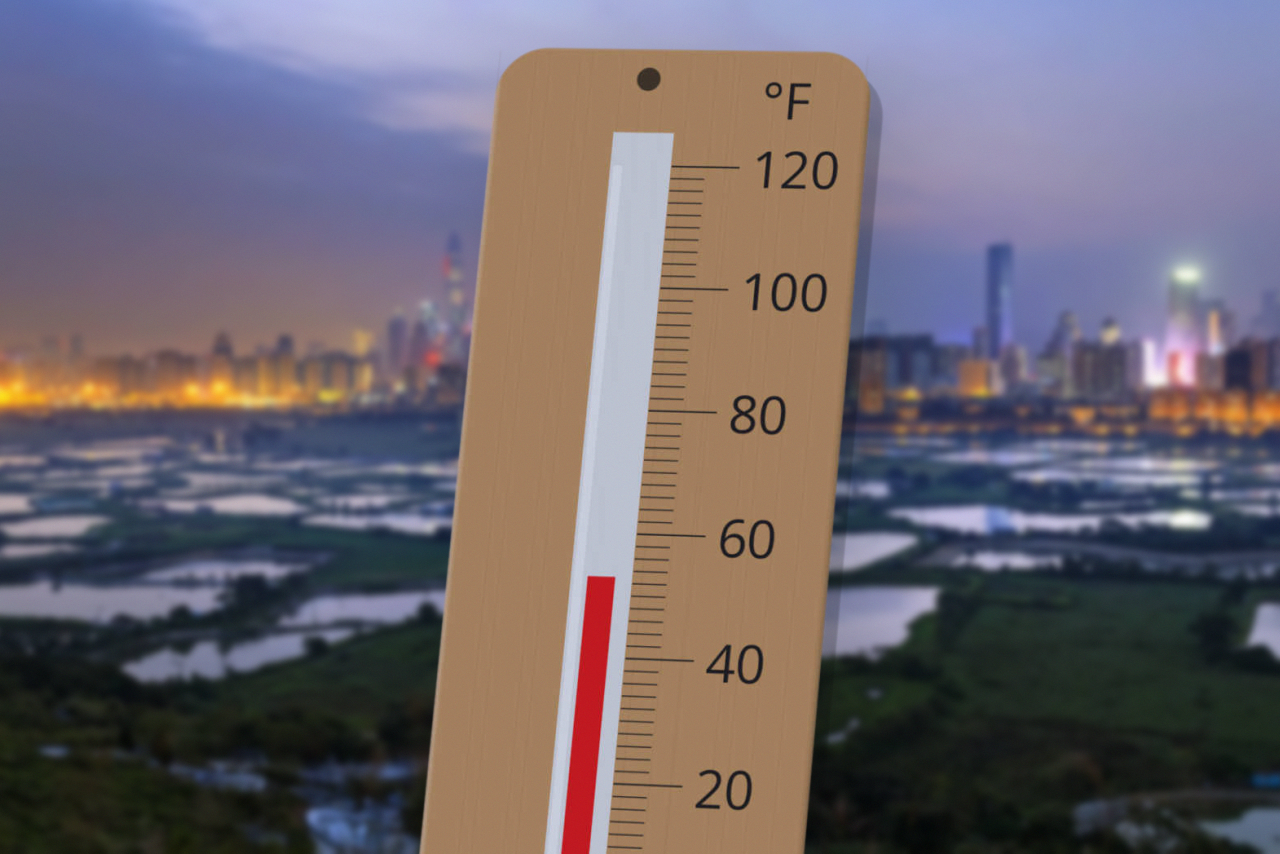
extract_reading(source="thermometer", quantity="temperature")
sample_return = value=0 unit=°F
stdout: value=53 unit=°F
